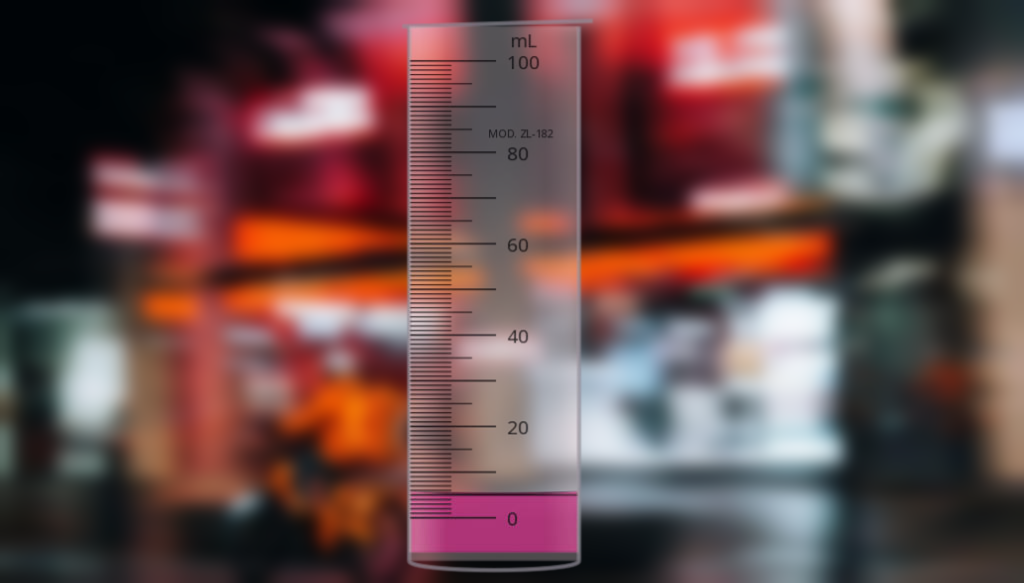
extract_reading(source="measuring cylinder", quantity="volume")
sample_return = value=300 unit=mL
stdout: value=5 unit=mL
